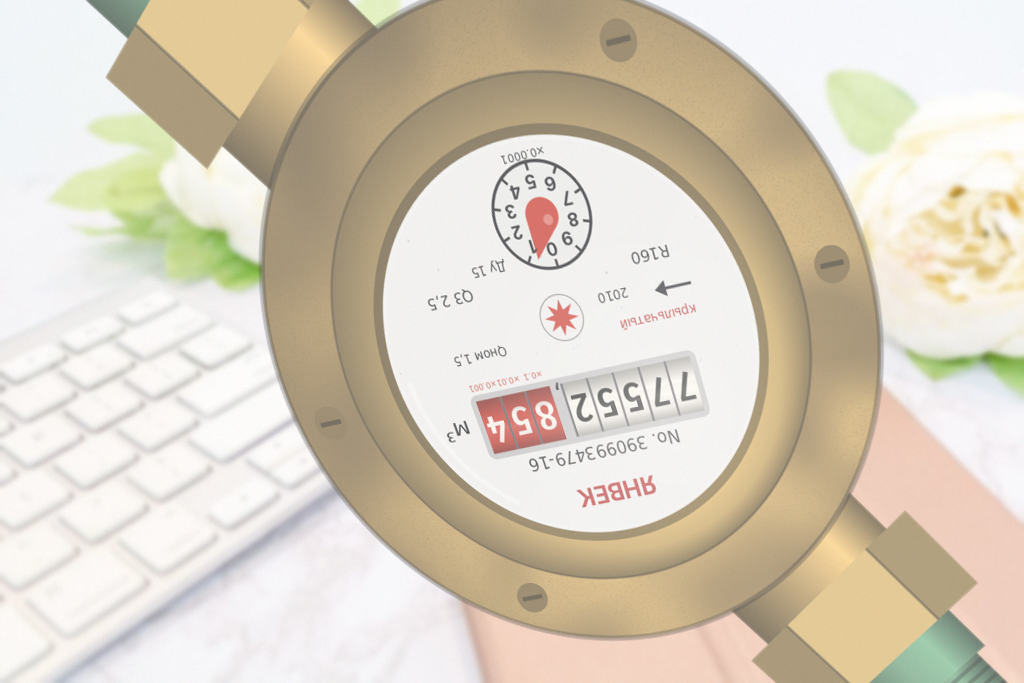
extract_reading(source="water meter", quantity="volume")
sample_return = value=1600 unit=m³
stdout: value=77552.8540 unit=m³
